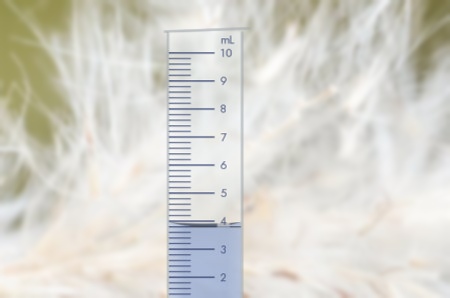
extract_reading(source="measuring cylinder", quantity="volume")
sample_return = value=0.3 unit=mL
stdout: value=3.8 unit=mL
